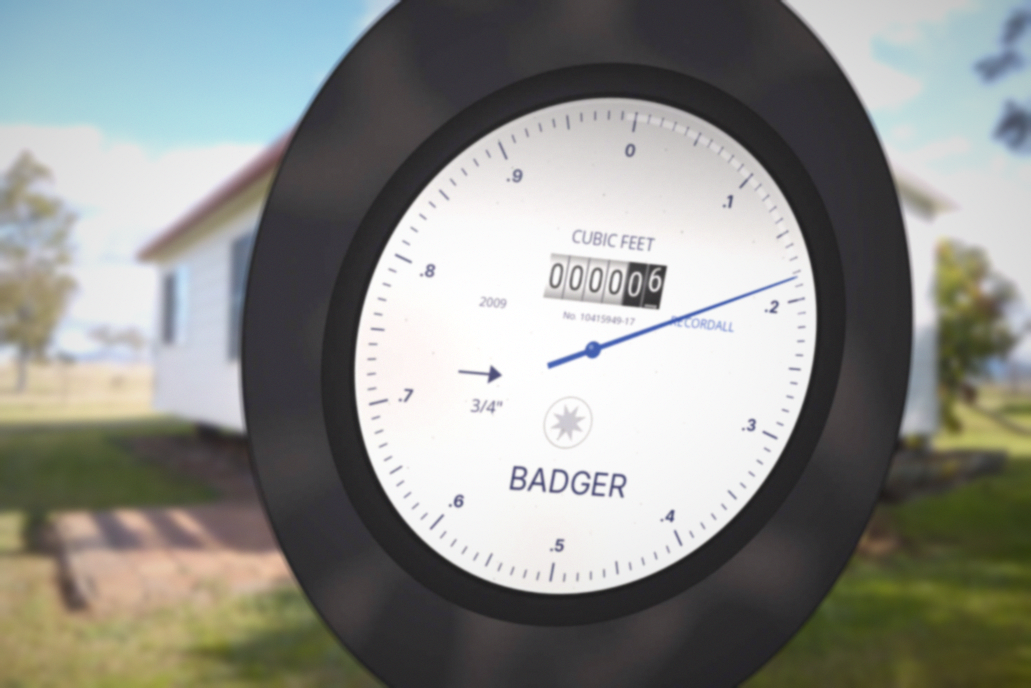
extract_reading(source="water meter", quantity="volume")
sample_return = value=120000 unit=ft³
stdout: value=6.18 unit=ft³
